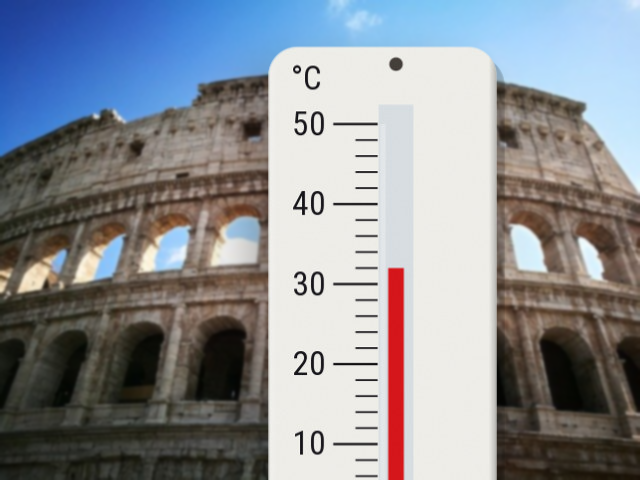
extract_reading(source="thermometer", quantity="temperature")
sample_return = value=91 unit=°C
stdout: value=32 unit=°C
